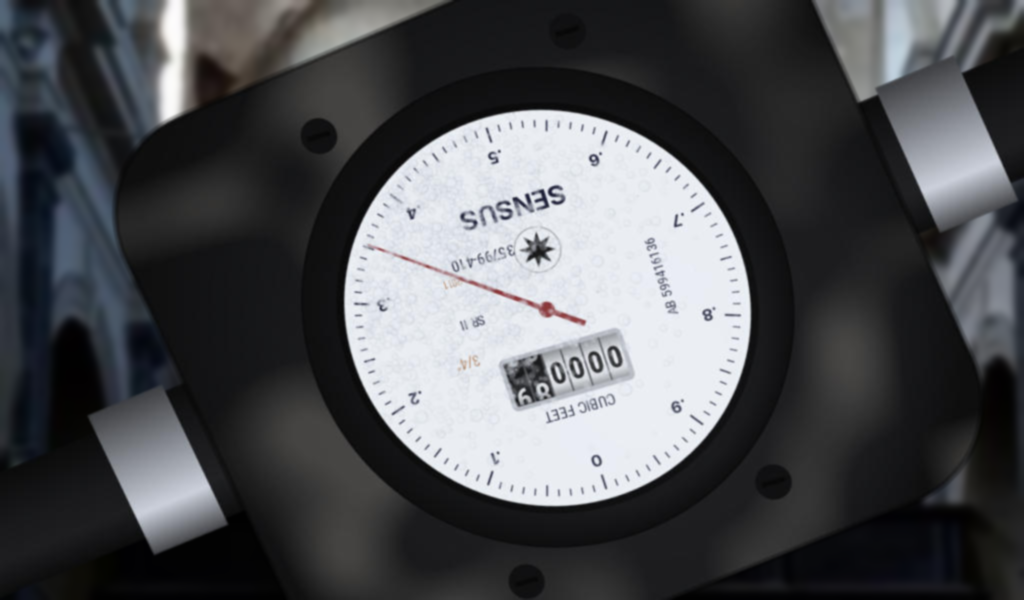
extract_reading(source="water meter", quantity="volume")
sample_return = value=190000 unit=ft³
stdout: value=89.35 unit=ft³
